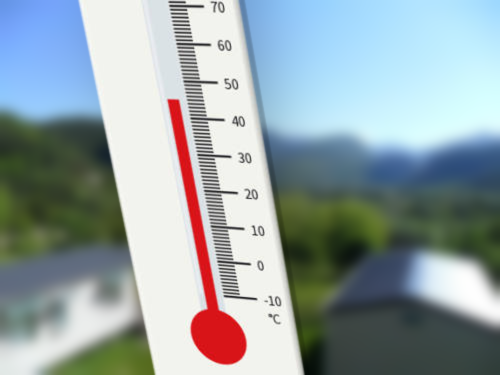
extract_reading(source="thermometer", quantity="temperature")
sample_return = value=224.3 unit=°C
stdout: value=45 unit=°C
